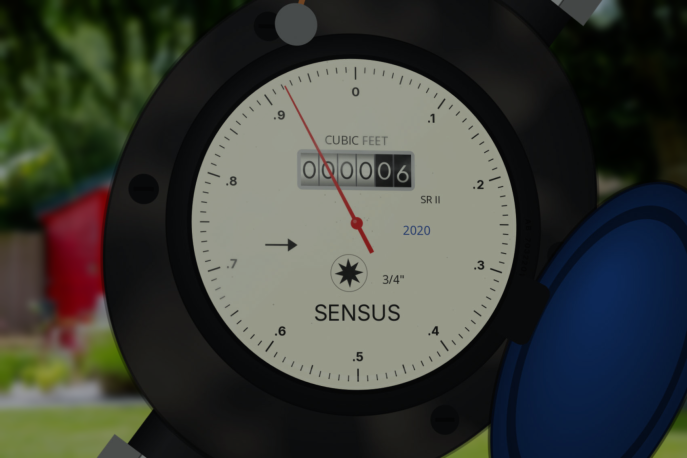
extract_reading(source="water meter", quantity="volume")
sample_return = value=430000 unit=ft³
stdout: value=5.92 unit=ft³
